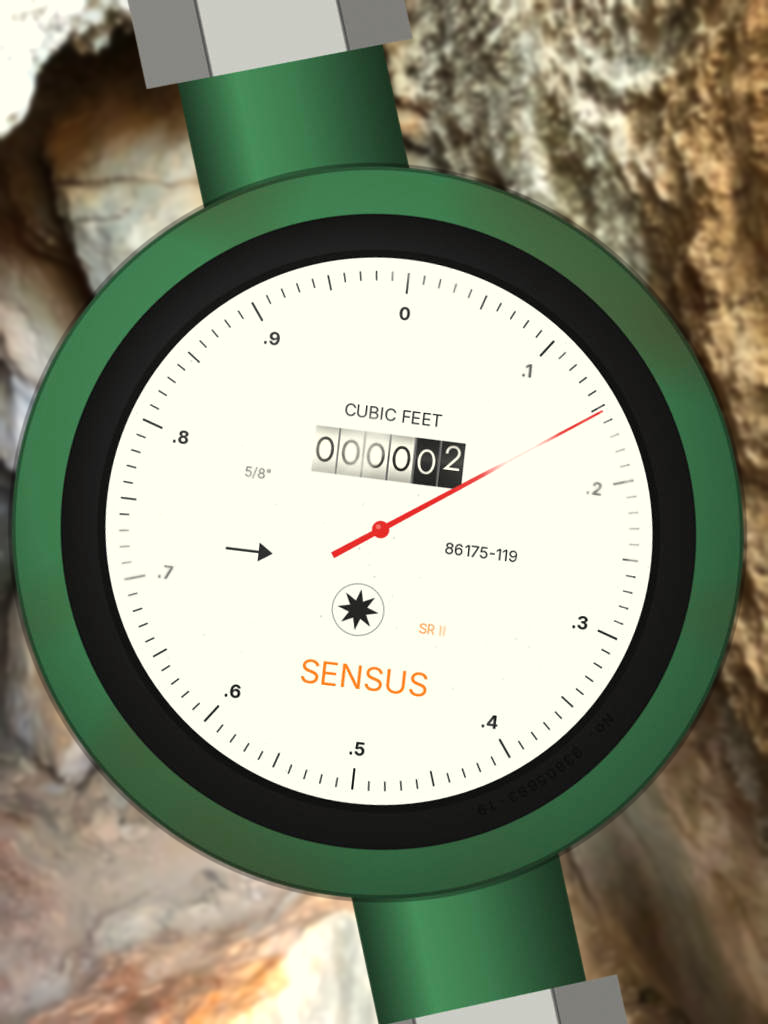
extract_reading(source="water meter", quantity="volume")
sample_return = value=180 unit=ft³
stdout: value=2.15 unit=ft³
